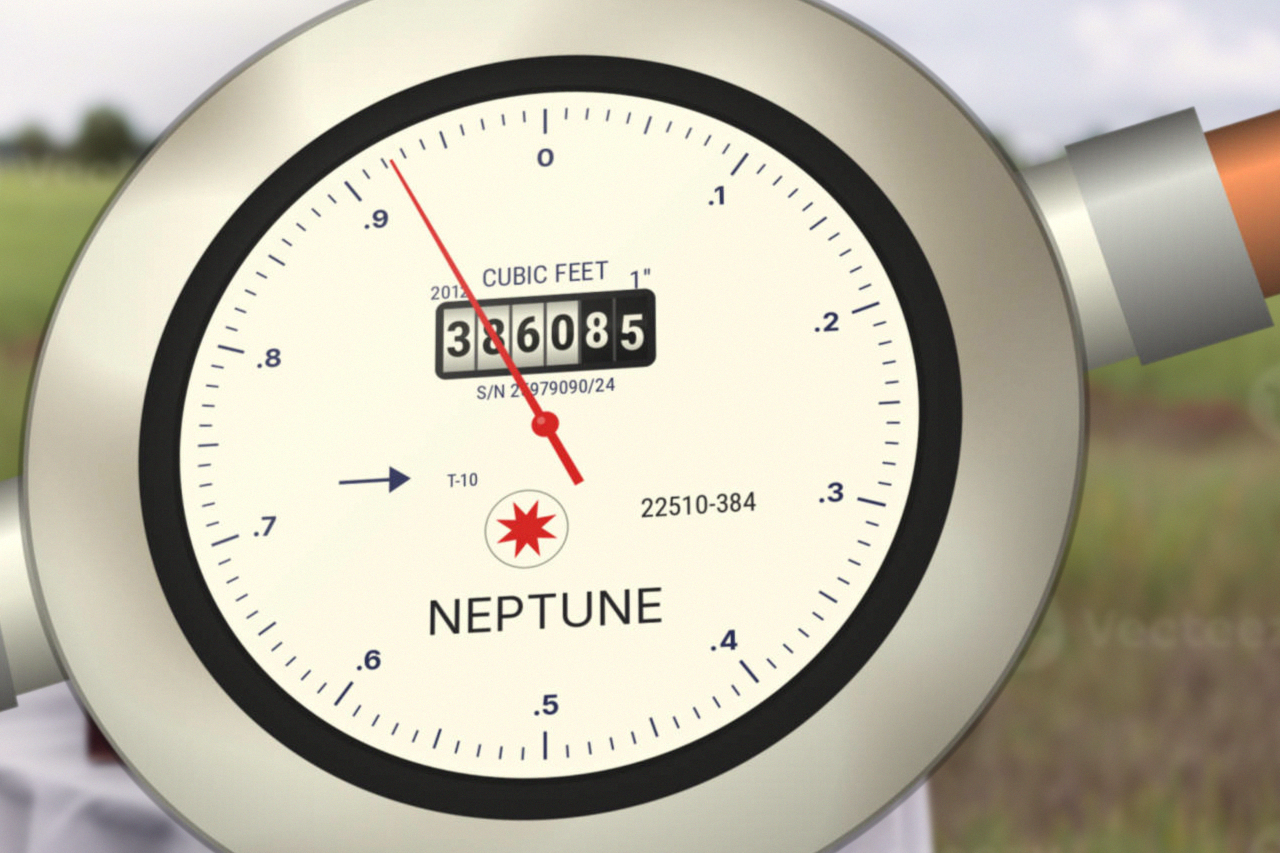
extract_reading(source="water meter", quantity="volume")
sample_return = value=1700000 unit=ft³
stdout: value=386084.92 unit=ft³
